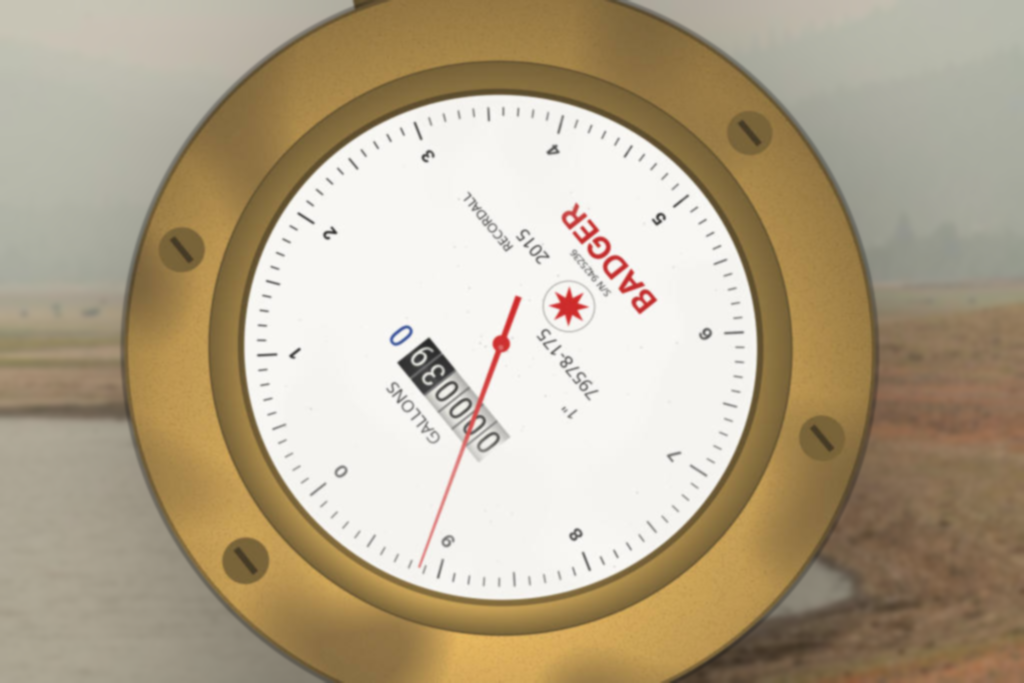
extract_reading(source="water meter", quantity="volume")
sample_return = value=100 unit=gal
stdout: value=389.1 unit=gal
